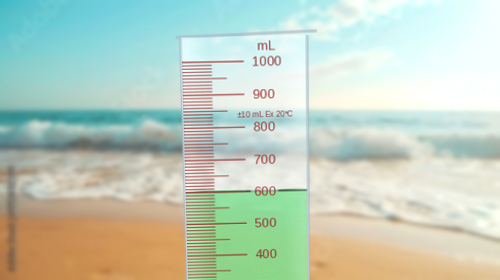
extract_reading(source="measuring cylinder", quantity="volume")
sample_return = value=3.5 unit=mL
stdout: value=600 unit=mL
